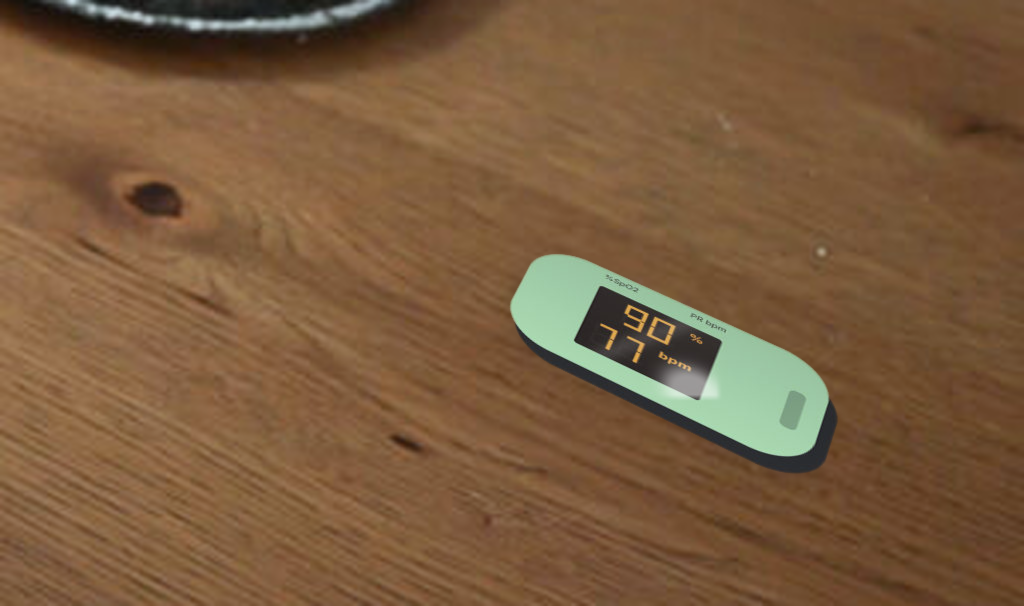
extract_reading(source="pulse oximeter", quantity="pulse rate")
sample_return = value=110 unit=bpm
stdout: value=77 unit=bpm
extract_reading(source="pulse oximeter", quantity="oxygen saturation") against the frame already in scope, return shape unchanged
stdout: value=90 unit=%
